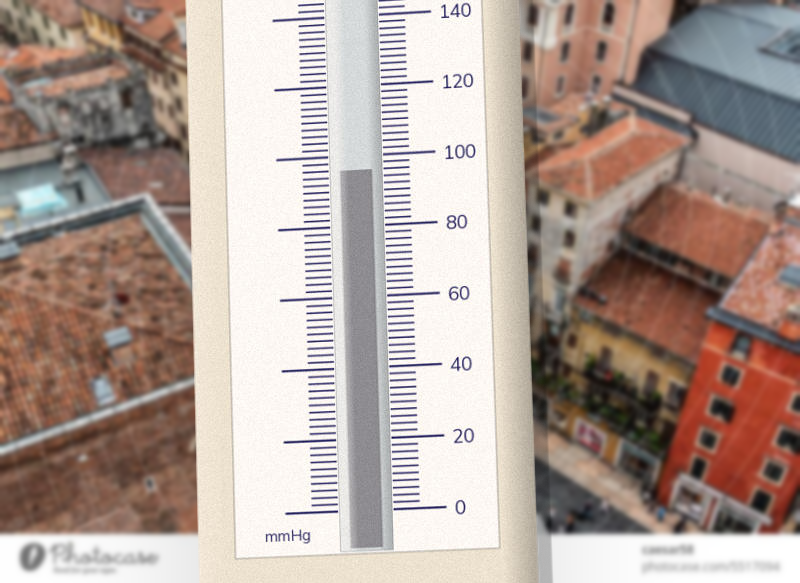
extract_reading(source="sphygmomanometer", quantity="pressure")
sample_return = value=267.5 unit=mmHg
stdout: value=96 unit=mmHg
